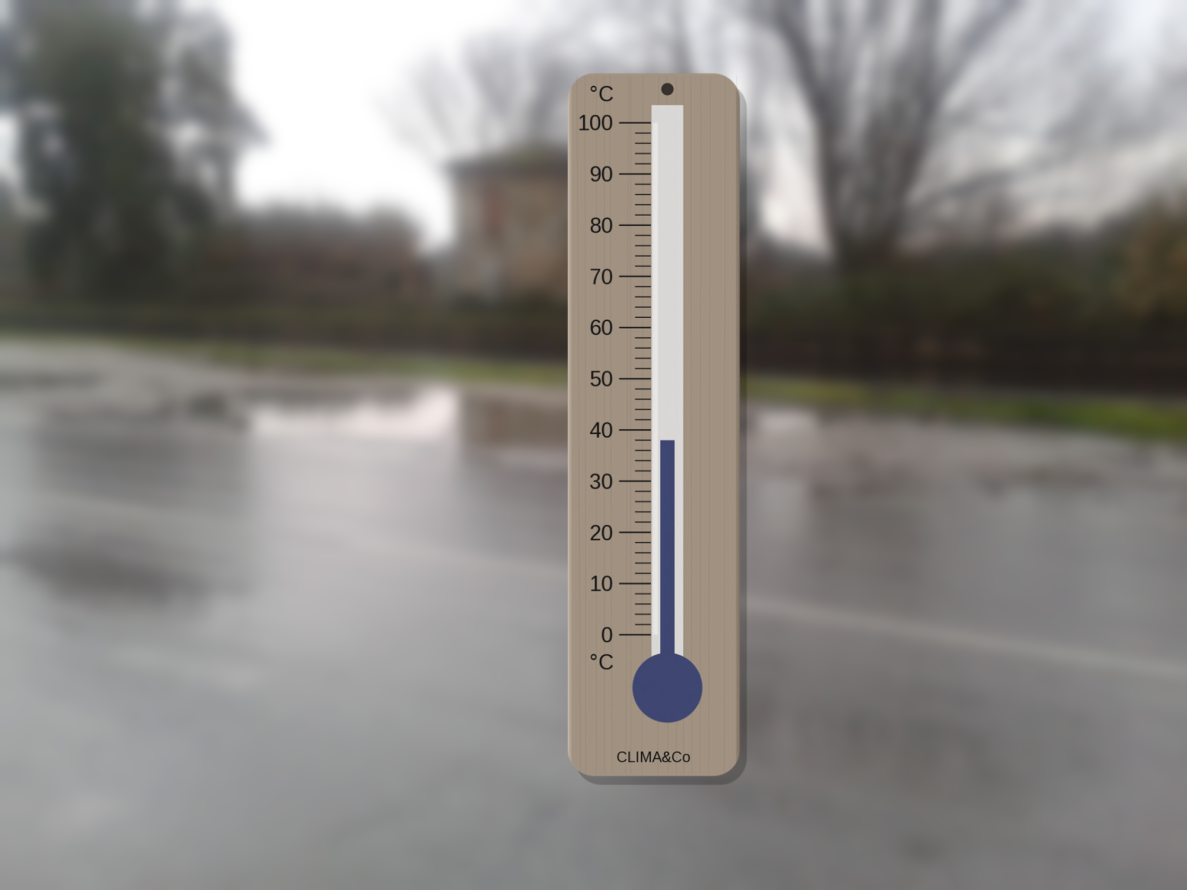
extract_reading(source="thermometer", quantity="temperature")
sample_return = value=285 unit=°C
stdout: value=38 unit=°C
